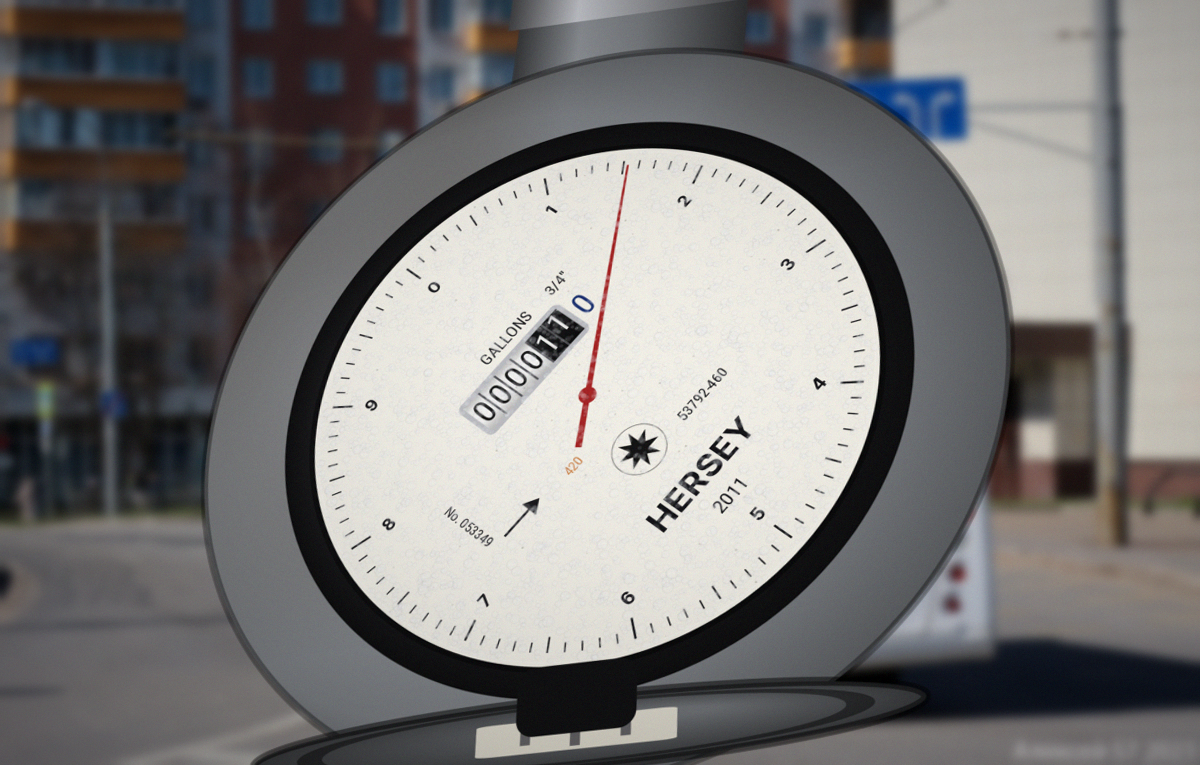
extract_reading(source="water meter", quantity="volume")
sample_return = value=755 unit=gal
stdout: value=111.5 unit=gal
